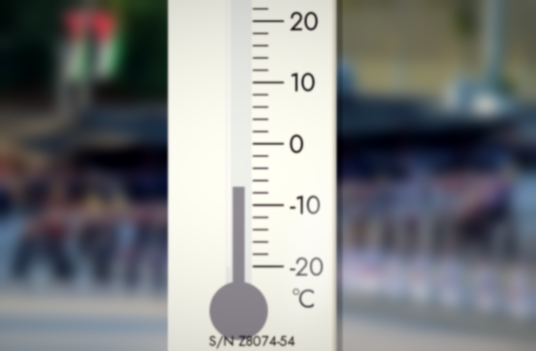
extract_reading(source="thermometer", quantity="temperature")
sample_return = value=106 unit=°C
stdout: value=-7 unit=°C
